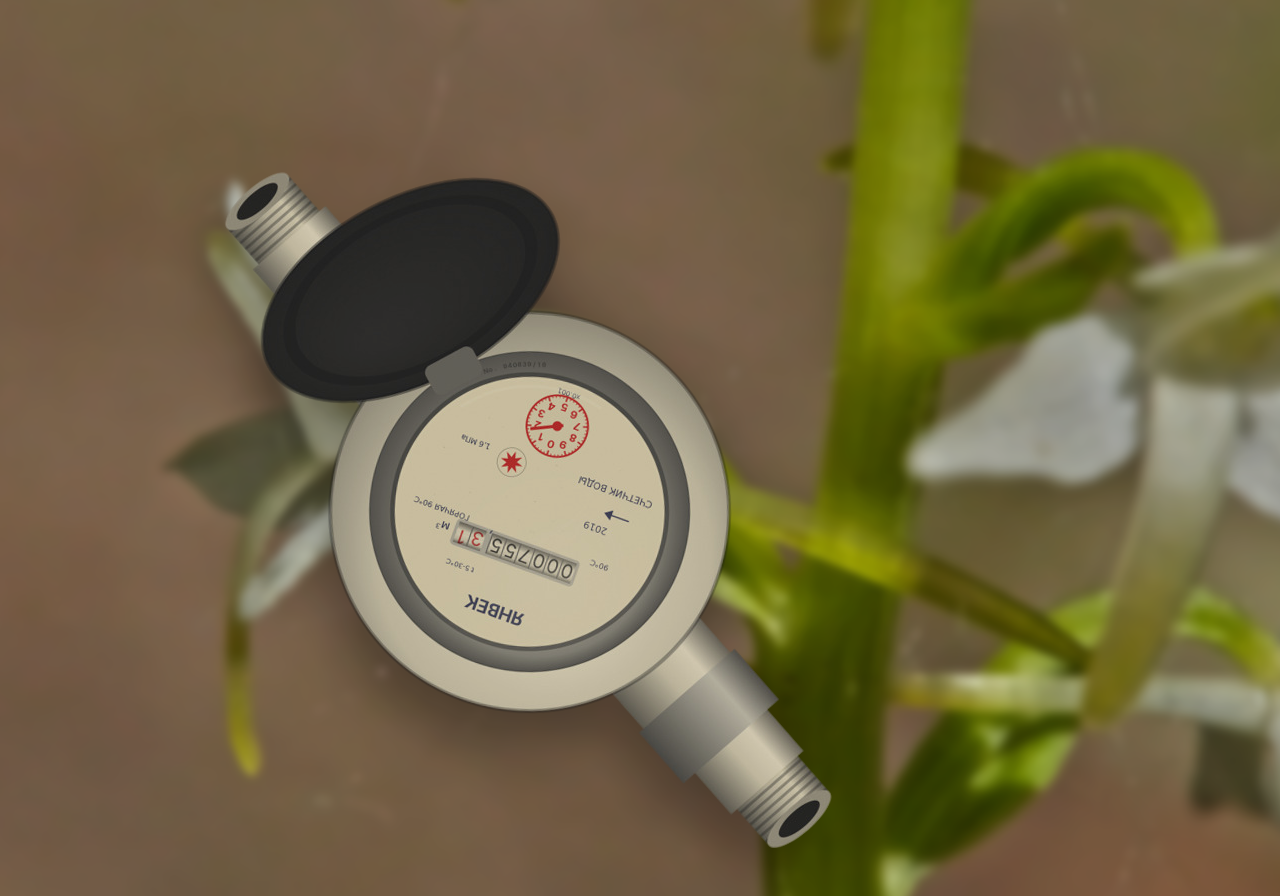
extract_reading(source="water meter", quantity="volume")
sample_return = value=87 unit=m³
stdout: value=755.311 unit=m³
